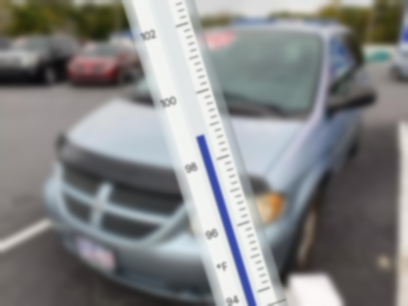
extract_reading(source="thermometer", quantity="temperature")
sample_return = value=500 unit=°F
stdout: value=98.8 unit=°F
